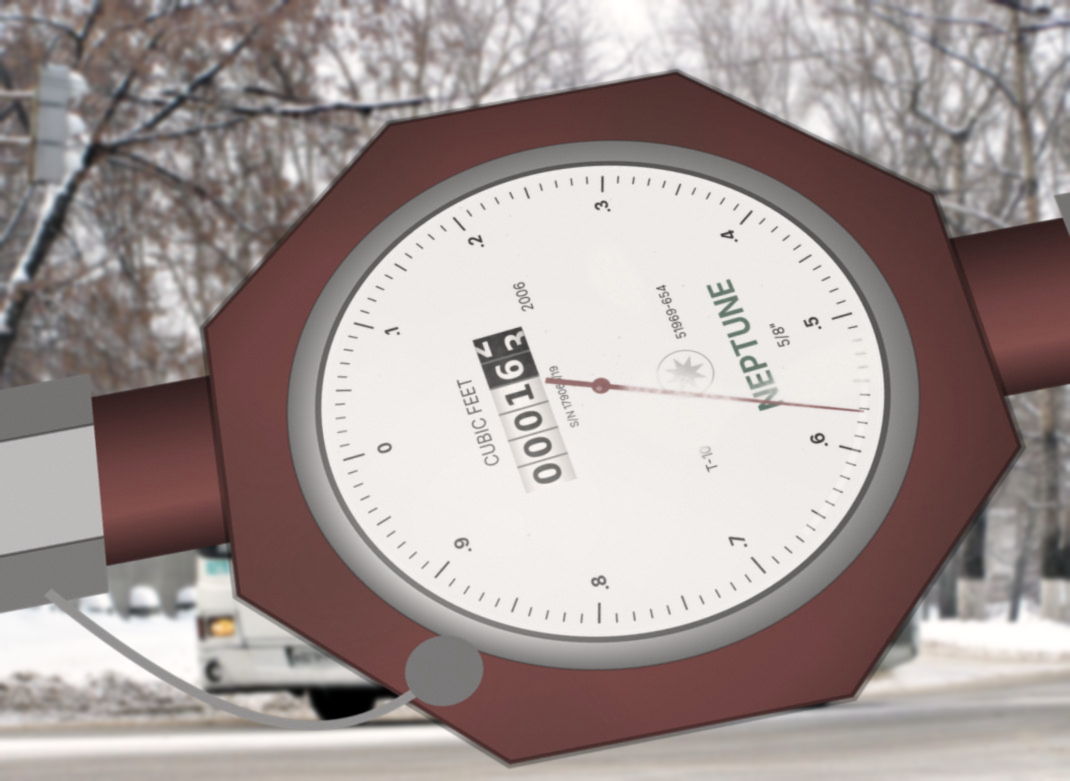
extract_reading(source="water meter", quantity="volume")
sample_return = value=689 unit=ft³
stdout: value=162.57 unit=ft³
